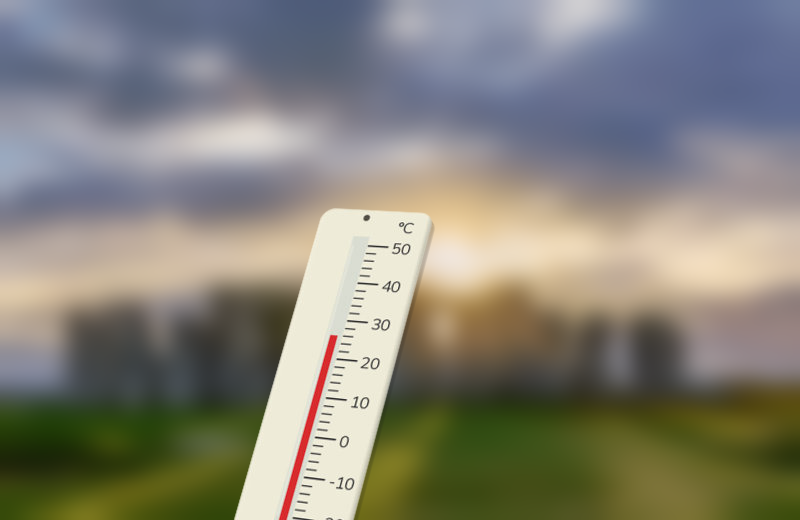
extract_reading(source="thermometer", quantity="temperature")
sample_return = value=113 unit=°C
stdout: value=26 unit=°C
